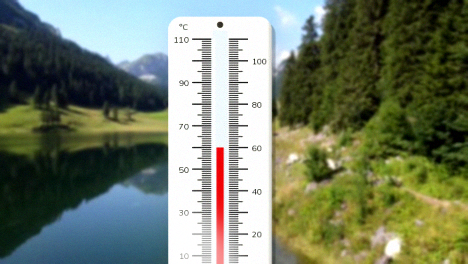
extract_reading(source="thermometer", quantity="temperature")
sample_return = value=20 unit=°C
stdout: value=60 unit=°C
